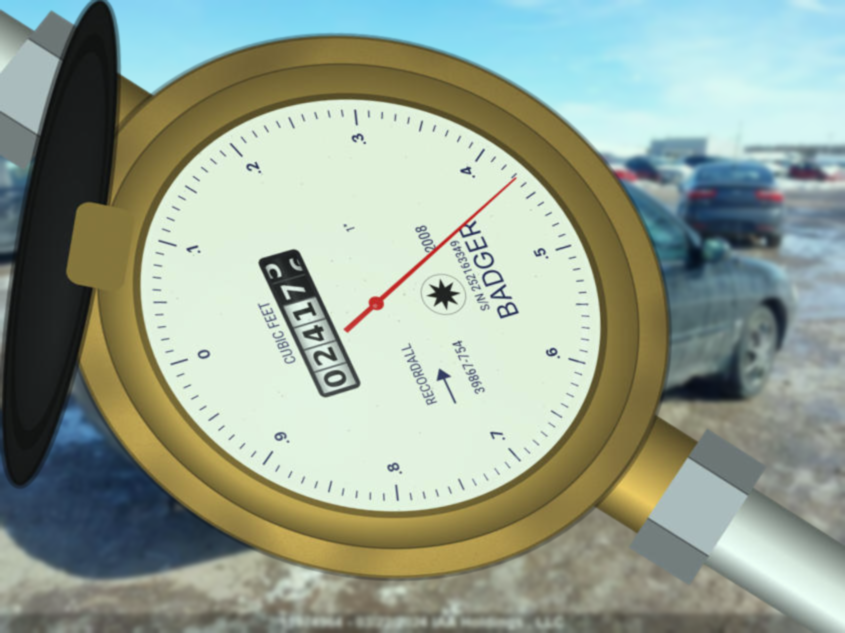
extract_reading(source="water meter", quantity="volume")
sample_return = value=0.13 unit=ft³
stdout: value=24175.43 unit=ft³
